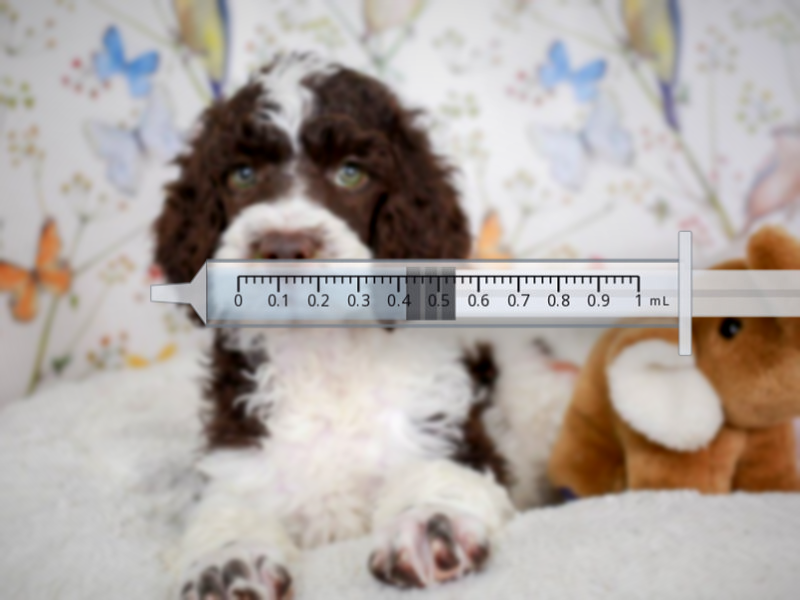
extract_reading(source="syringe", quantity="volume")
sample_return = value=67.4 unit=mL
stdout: value=0.42 unit=mL
